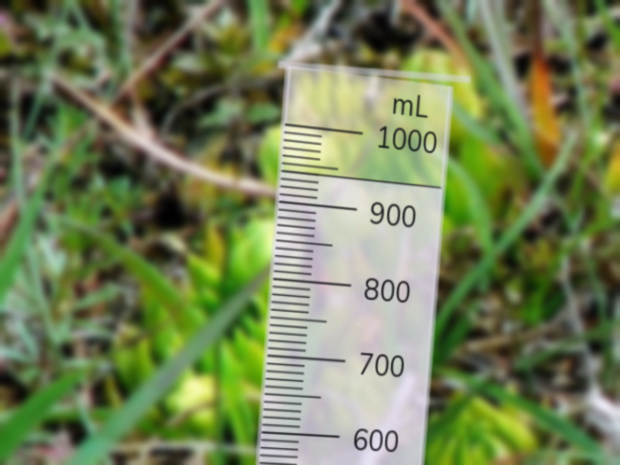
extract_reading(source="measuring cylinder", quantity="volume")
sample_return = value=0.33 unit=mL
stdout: value=940 unit=mL
